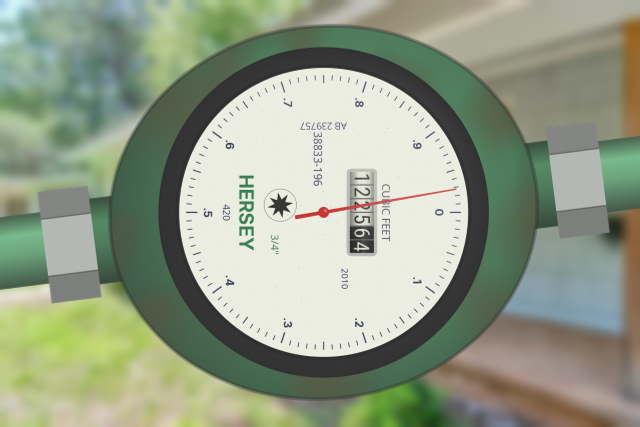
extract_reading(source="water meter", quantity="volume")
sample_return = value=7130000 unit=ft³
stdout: value=122563.97 unit=ft³
